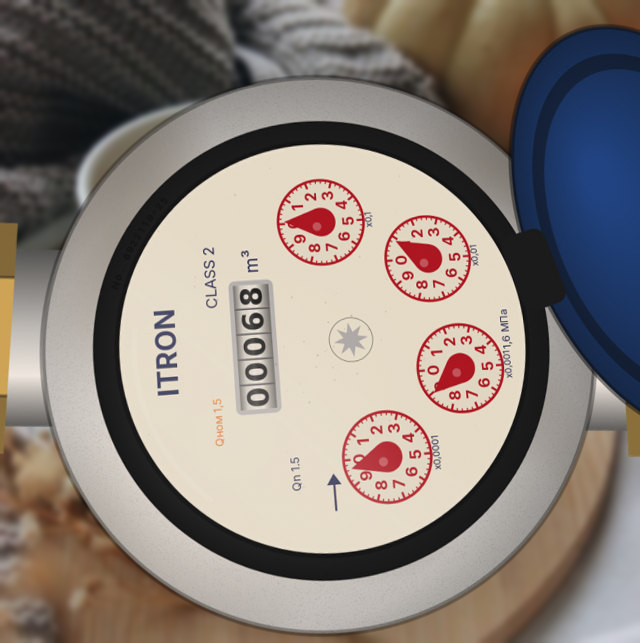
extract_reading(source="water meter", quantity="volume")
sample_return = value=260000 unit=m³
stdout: value=68.0089 unit=m³
